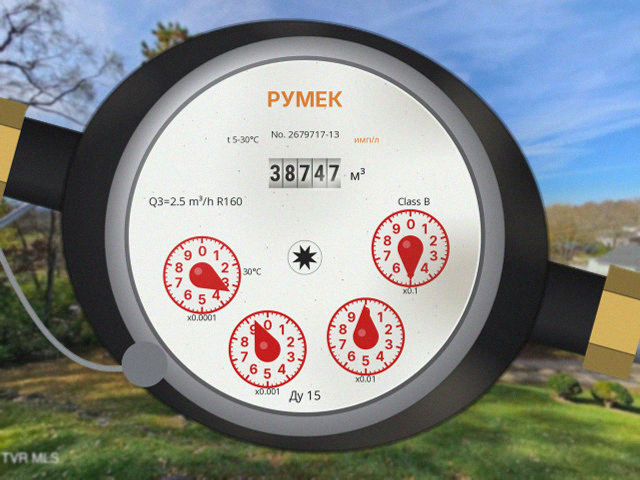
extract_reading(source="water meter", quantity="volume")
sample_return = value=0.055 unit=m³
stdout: value=38747.4993 unit=m³
